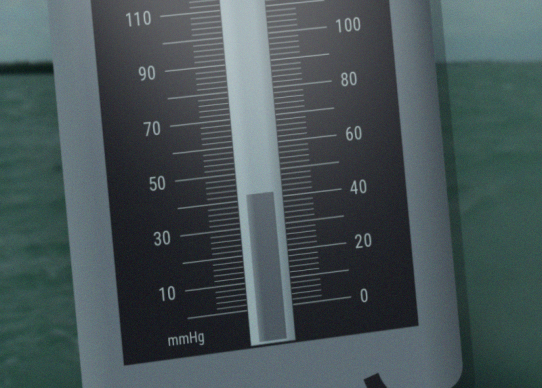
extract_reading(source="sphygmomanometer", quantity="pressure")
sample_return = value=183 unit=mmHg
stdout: value=42 unit=mmHg
